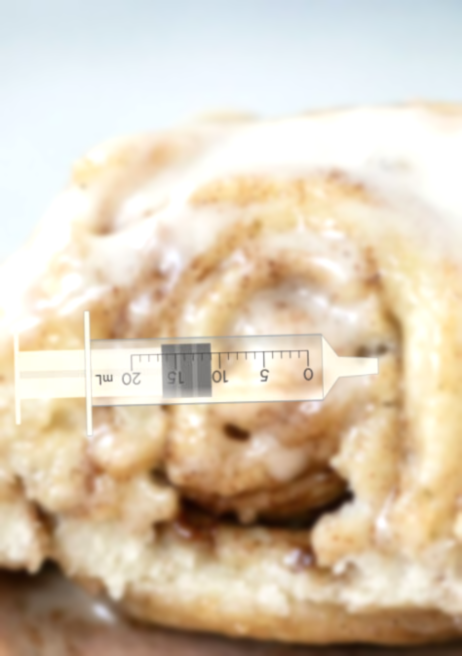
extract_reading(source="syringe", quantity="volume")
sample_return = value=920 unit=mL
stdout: value=11 unit=mL
